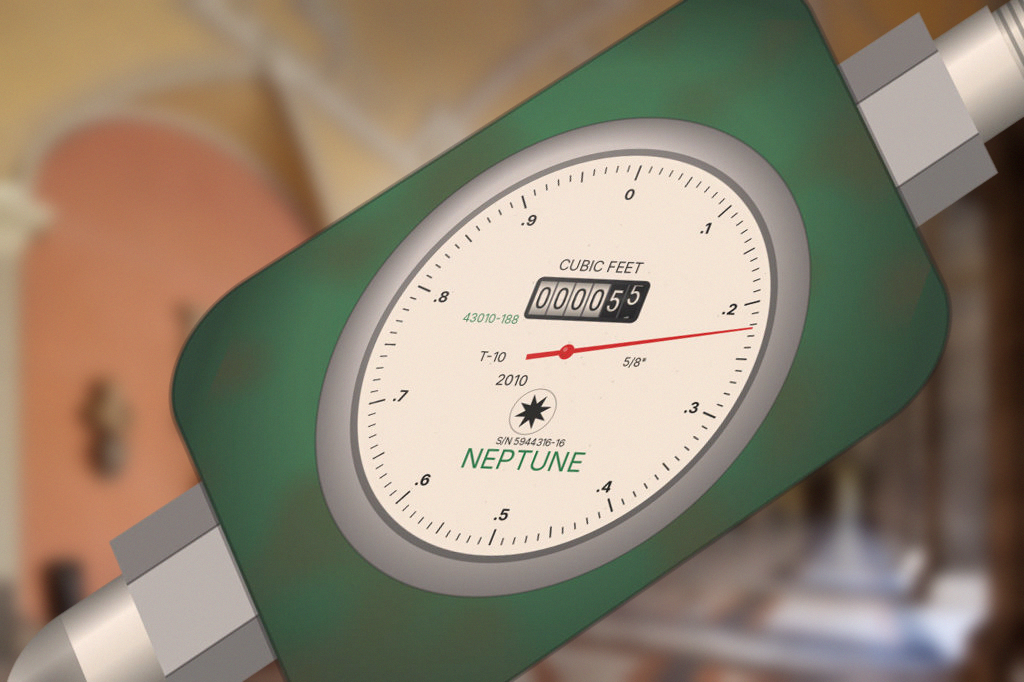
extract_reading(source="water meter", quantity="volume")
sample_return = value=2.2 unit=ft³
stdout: value=55.22 unit=ft³
